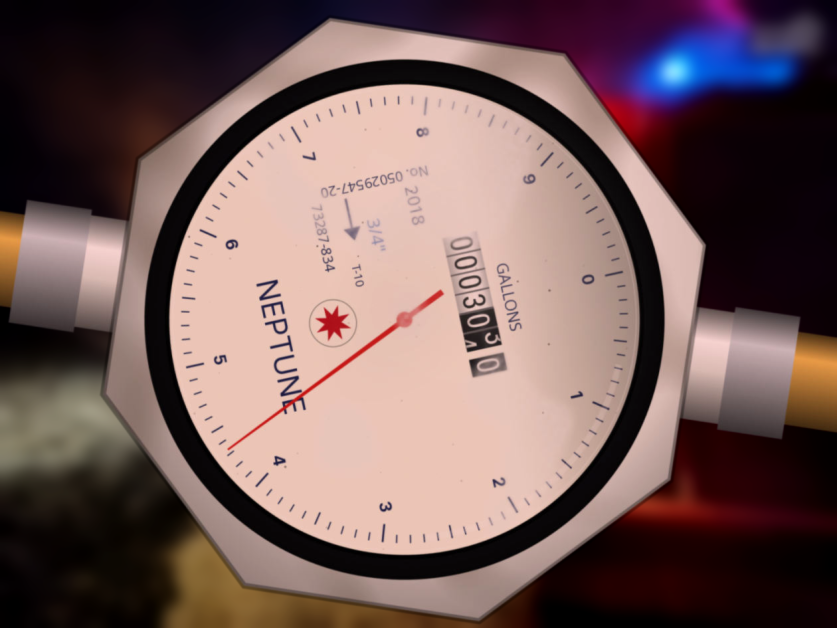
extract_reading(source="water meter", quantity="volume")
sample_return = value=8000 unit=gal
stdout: value=3034.3 unit=gal
